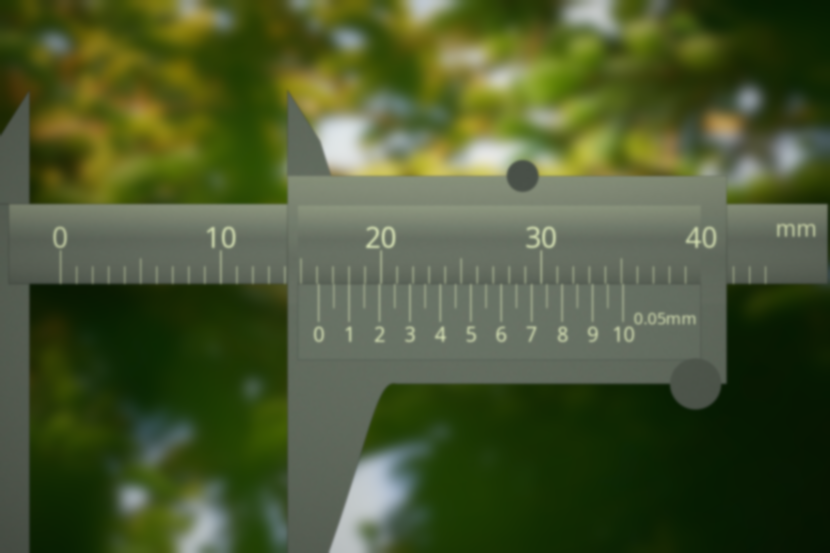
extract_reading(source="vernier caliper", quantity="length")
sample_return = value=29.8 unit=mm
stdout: value=16.1 unit=mm
